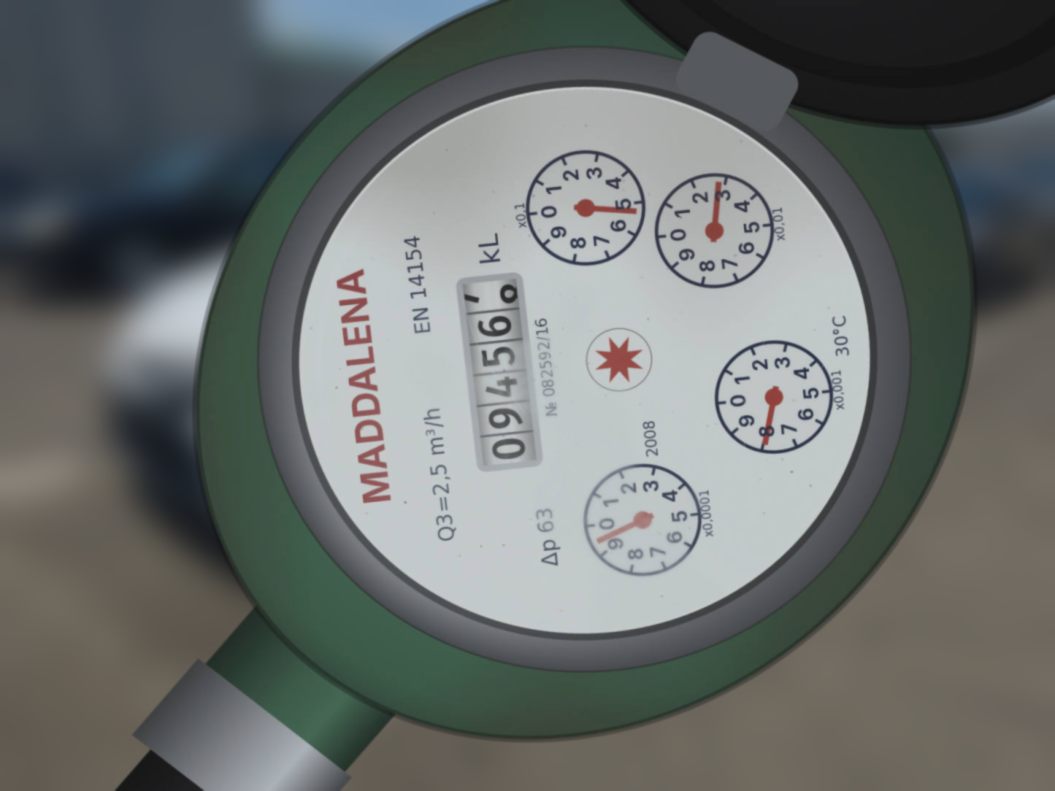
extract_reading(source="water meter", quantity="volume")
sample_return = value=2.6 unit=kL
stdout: value=94567.5279 unit=kL
